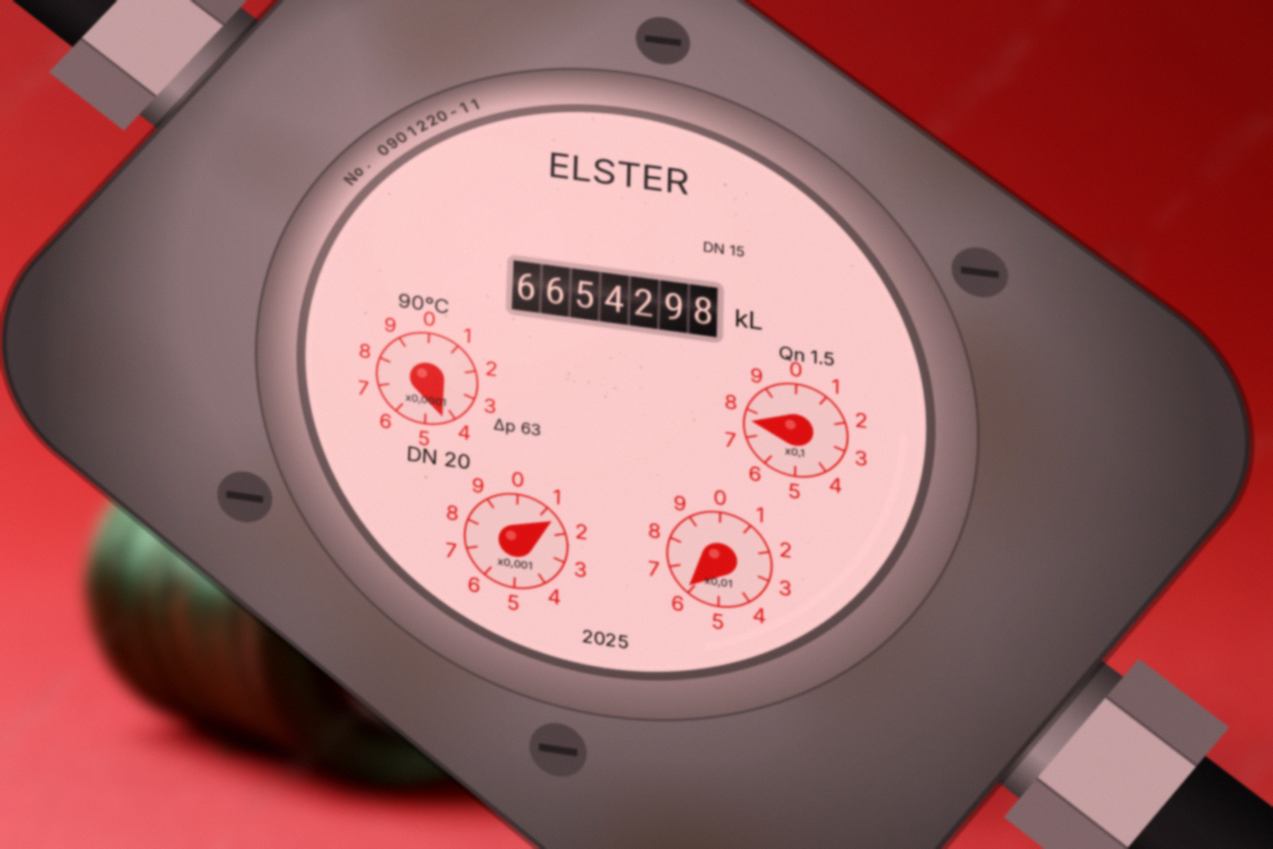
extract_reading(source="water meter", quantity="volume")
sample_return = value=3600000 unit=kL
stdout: value=6654298.7614 unit=kL
